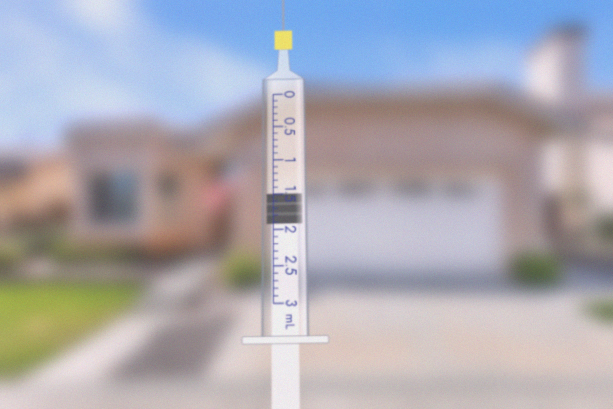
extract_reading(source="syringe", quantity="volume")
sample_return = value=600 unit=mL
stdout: value=1.5 unit=mL
